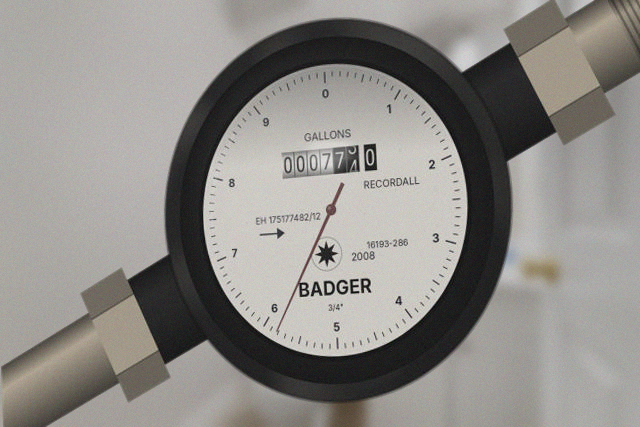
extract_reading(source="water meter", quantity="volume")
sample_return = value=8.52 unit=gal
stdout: value=7735.8 unit=gal
